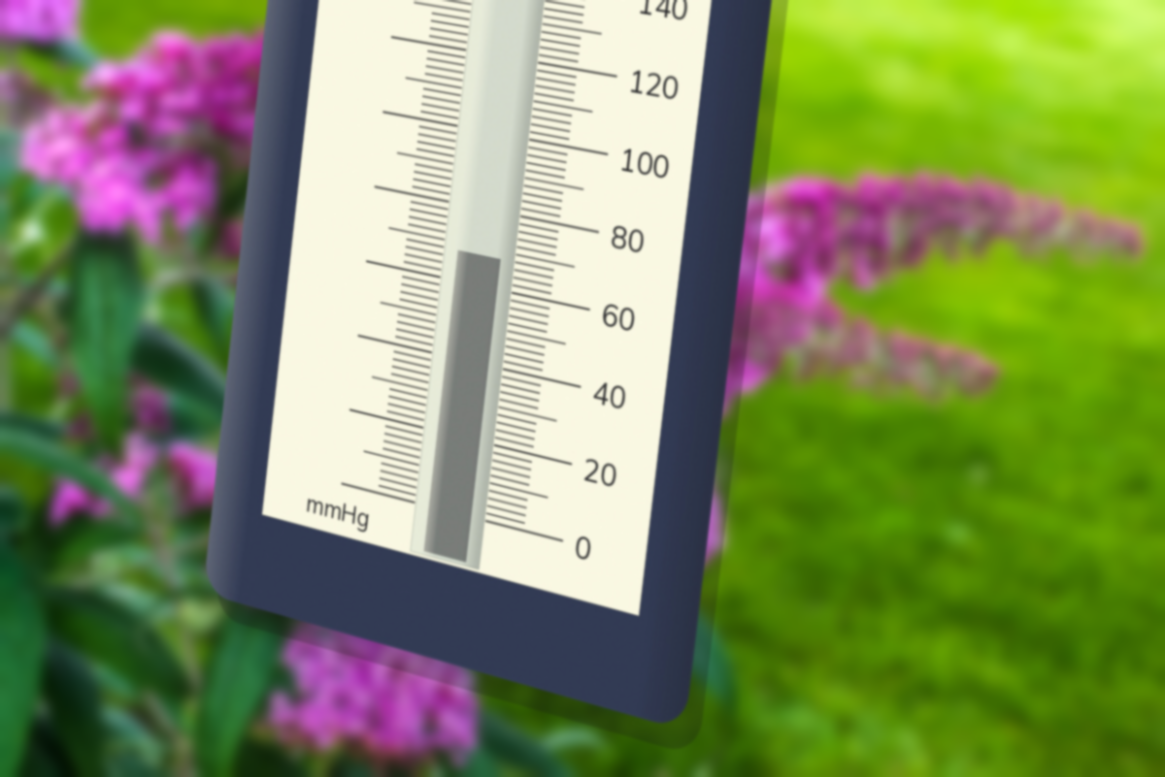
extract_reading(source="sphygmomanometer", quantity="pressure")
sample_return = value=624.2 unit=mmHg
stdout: value=68 unit=mmHg
